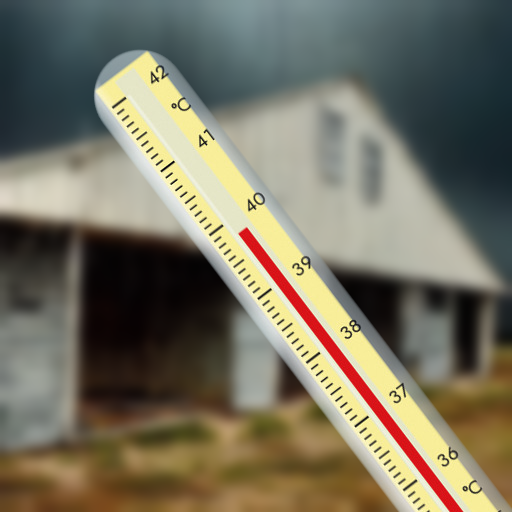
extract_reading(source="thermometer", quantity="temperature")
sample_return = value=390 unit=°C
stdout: value=39.8 unit=°C
